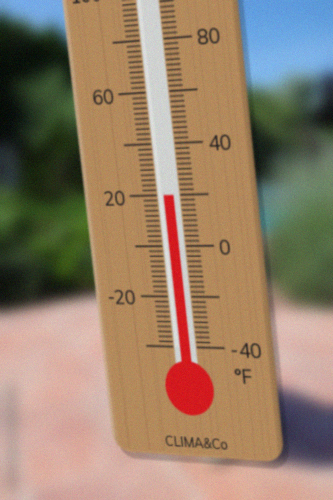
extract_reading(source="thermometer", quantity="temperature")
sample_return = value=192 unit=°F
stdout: value=20 unit=°F
